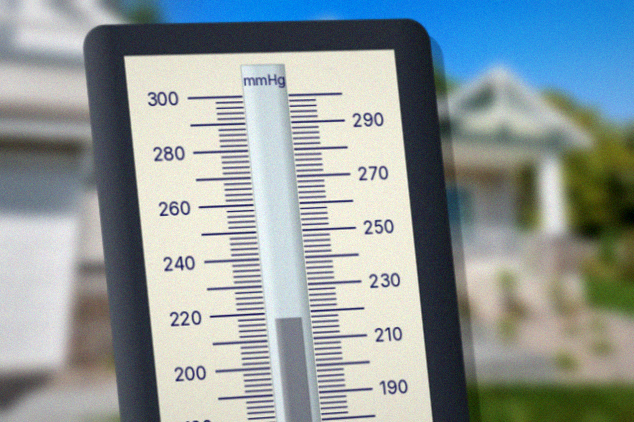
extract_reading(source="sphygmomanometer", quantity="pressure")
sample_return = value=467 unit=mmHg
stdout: value=218 unit=mmHg
